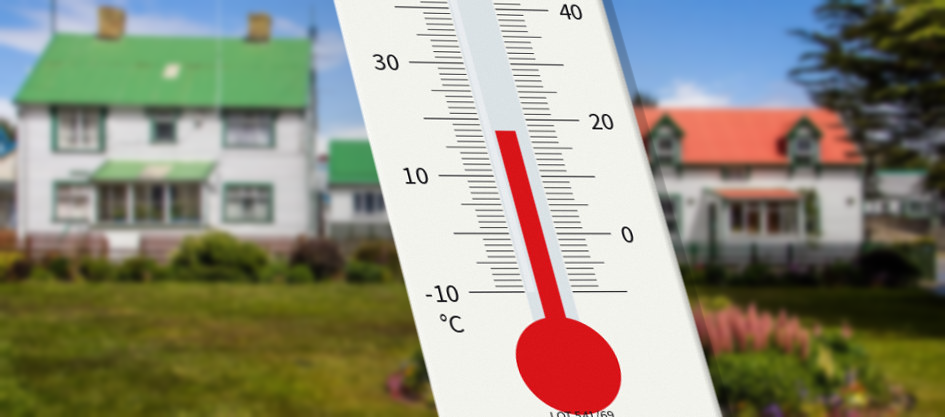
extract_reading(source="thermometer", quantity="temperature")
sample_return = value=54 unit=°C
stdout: value=18 unit=°C
